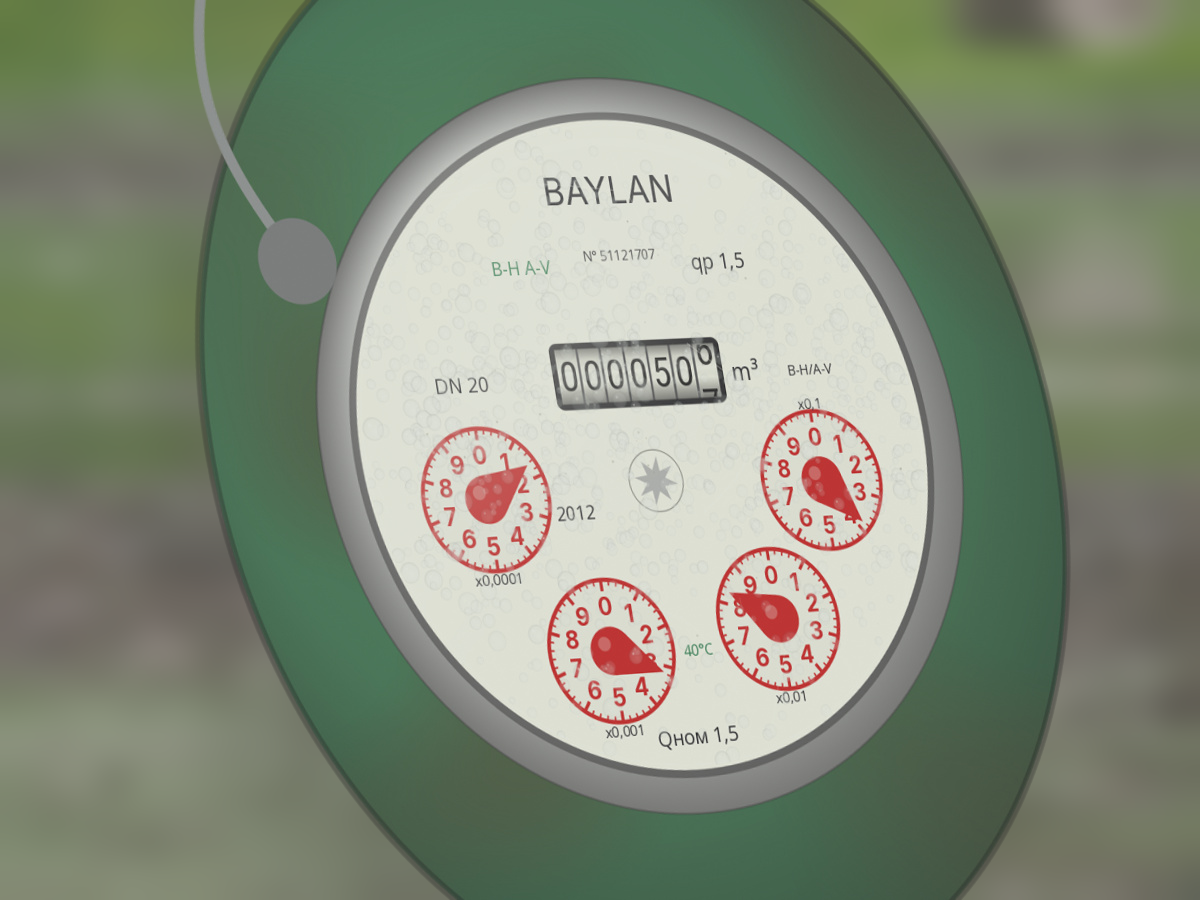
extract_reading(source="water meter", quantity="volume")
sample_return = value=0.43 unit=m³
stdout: value=506.3831 unit=m³
